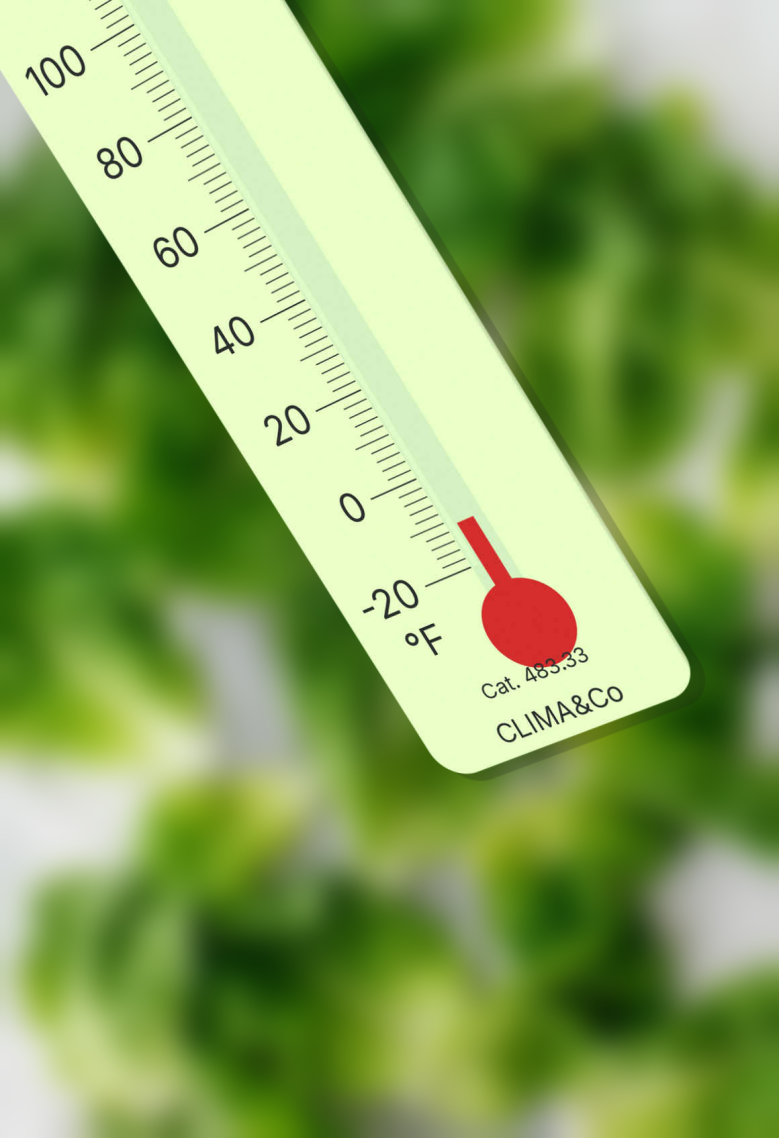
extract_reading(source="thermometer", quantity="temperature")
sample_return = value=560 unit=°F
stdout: value=-11 unit=°F
